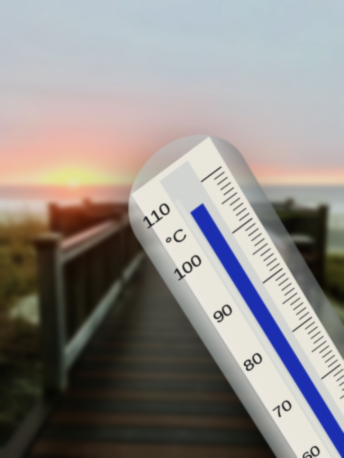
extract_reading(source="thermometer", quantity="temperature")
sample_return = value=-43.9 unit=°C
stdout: value=107 unit=°C
